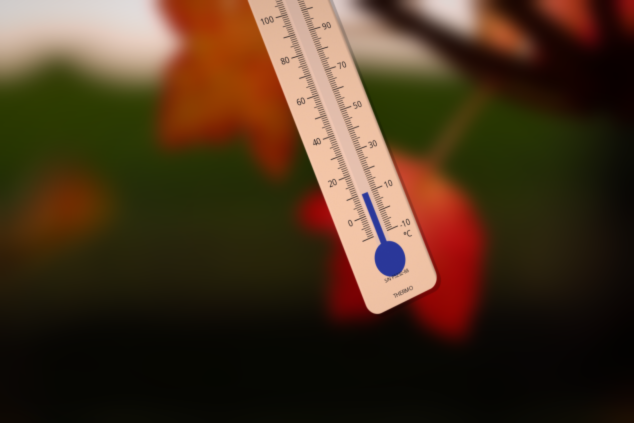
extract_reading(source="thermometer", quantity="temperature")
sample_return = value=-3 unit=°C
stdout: value=10 unit=°C
